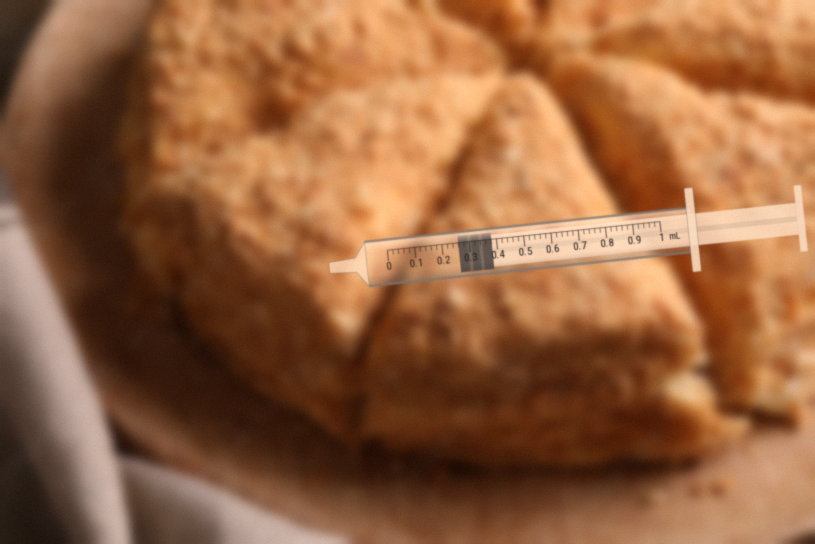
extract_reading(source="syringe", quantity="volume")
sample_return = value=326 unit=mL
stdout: value=0.26 unit=mL
